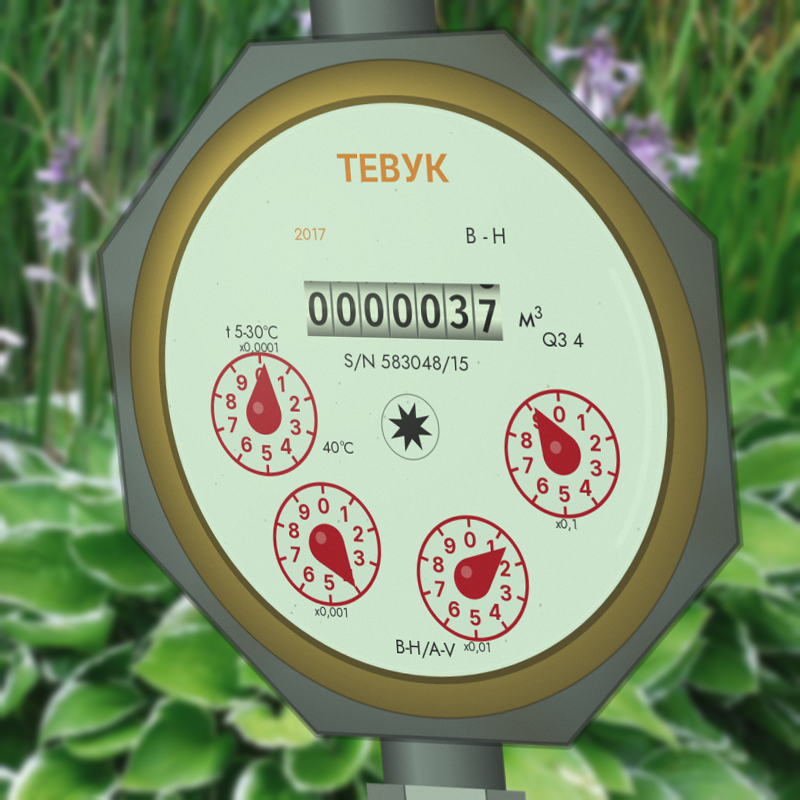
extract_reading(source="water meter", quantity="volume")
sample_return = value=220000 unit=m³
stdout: value=36.9140 unit=m³
